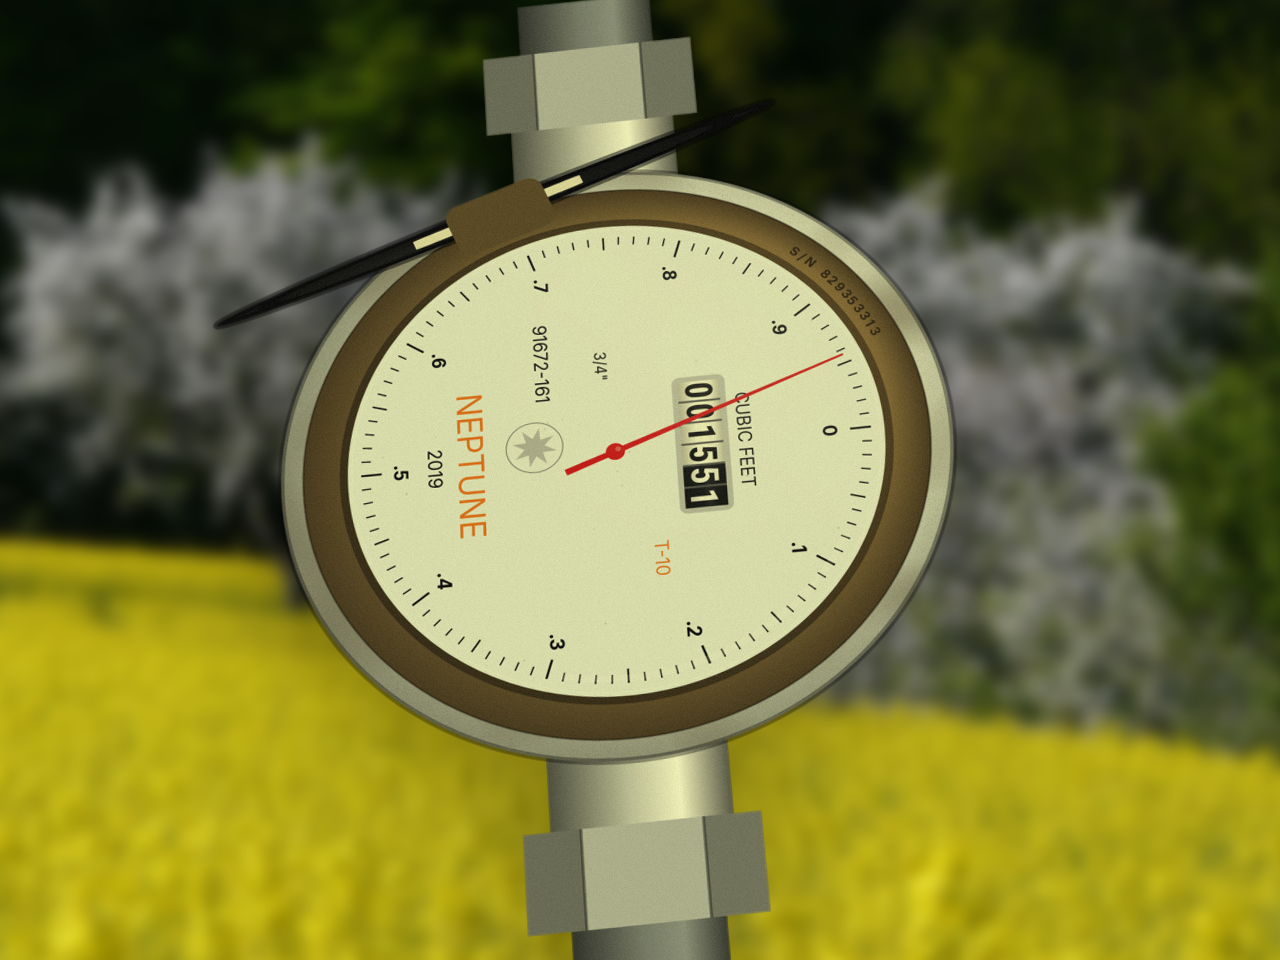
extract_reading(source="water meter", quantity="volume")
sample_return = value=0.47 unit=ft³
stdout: value=1550.94 unit=ft³
